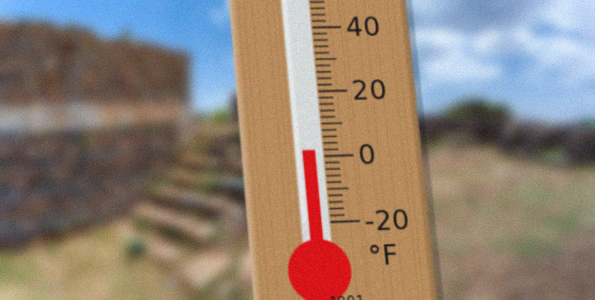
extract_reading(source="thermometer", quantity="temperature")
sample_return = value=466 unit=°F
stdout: value=2 unit=°F
